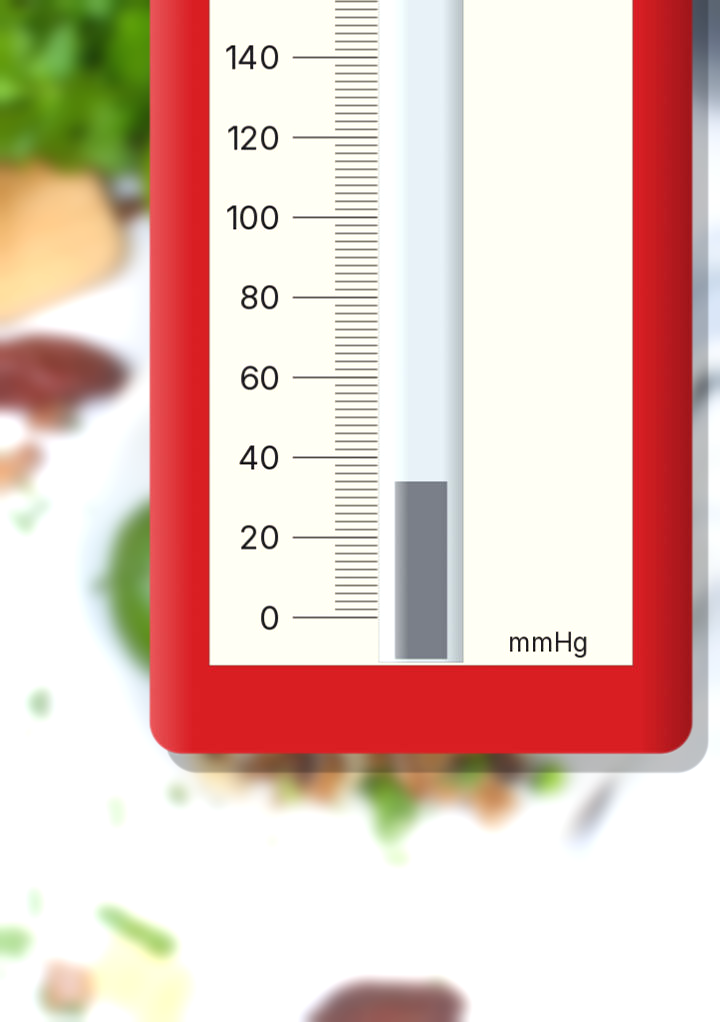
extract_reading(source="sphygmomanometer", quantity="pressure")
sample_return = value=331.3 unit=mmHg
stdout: value=34 unit=mmHg
